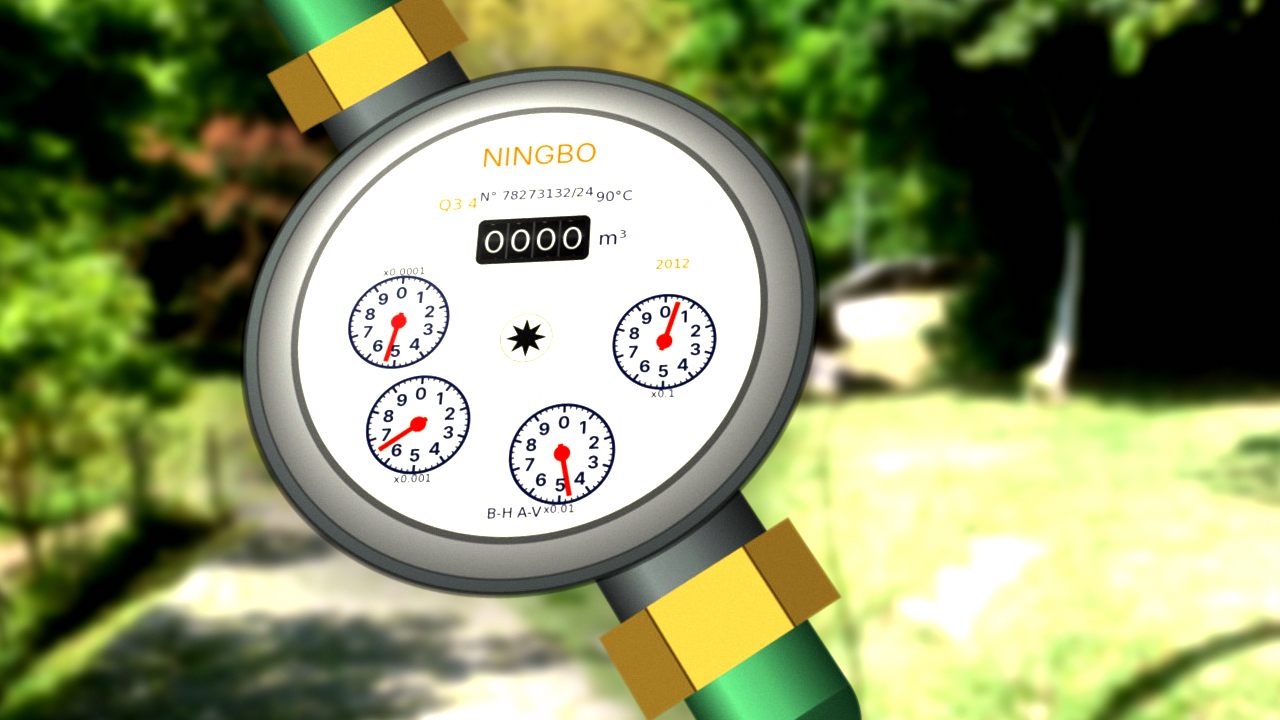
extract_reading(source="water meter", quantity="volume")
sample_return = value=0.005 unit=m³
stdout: value=0.0465 unit=m³
